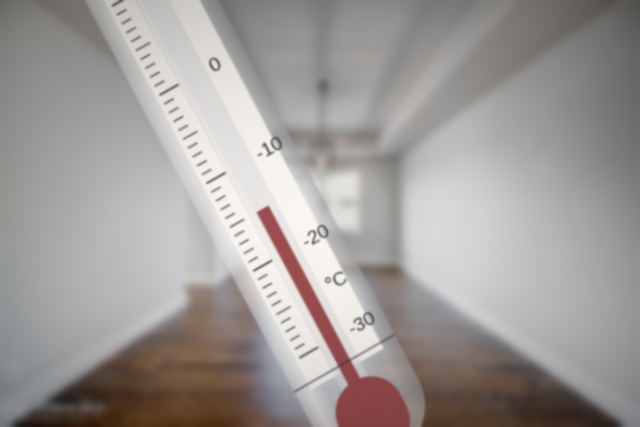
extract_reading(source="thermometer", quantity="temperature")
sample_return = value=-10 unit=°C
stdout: value=-15 unit=°C
